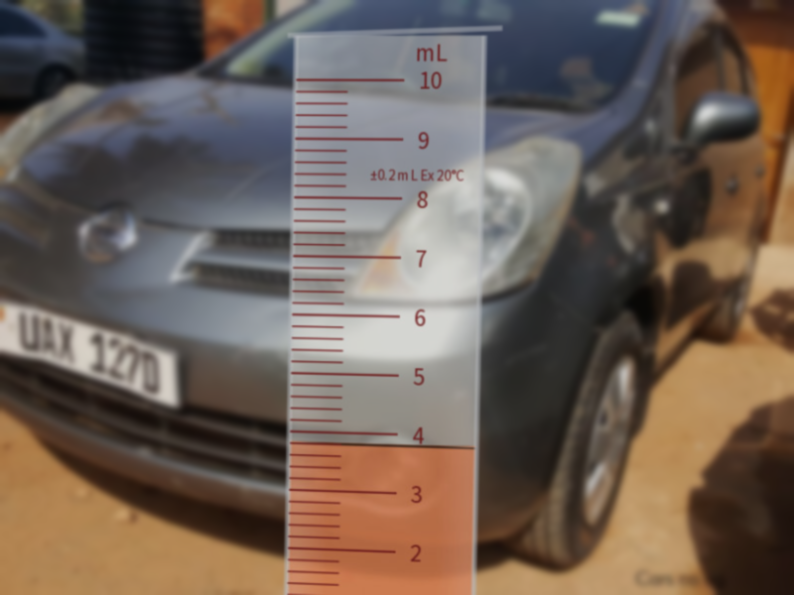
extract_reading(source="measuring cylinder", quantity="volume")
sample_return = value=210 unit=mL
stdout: value=3.8 unit=mL
